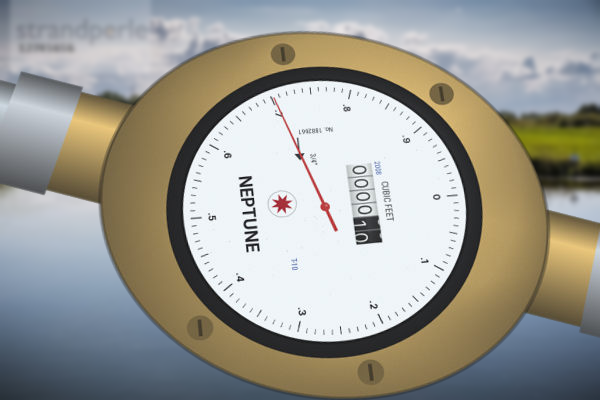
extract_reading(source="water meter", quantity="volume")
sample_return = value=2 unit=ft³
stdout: value=9.70 unit=ft³
